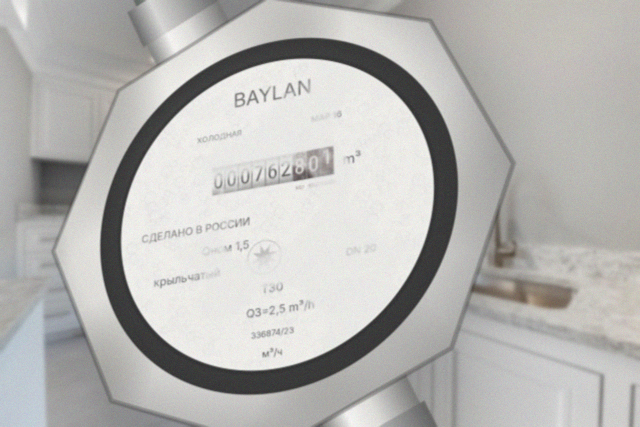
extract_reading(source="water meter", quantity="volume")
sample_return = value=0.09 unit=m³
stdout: value=762.801 unit=m³
